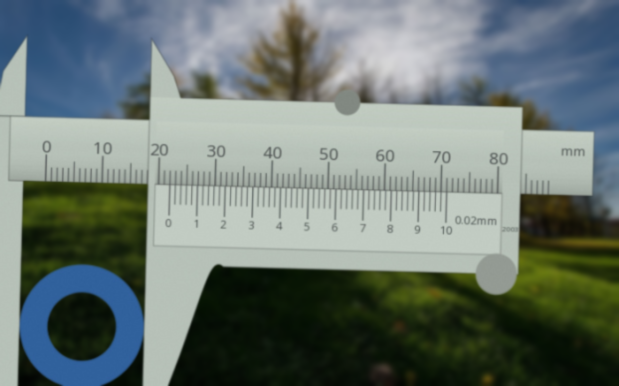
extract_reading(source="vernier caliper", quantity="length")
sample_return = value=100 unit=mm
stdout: value=22.0 unit=mm
